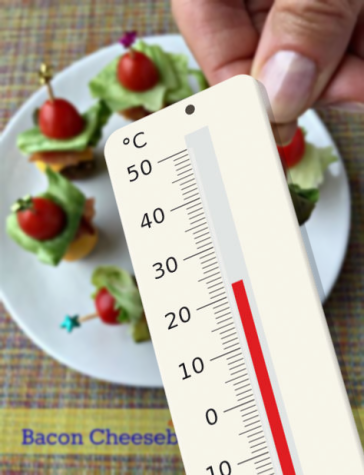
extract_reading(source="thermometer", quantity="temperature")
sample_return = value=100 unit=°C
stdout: value=22 unit=°C
